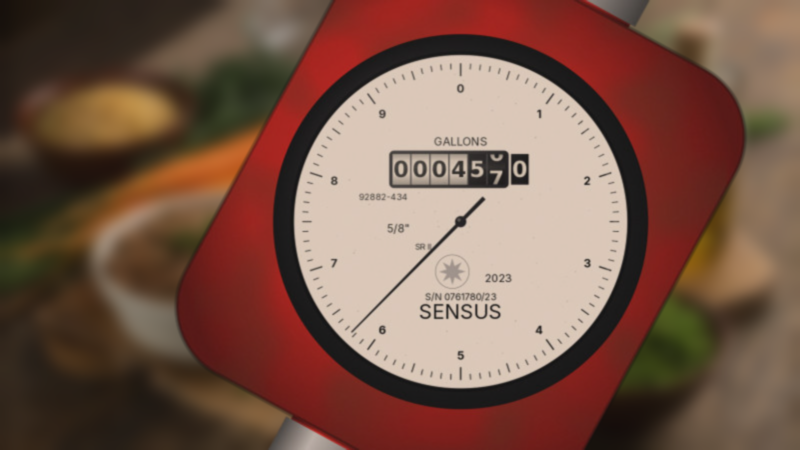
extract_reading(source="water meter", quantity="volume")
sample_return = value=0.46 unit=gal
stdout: value=4566.2 unit=gal
